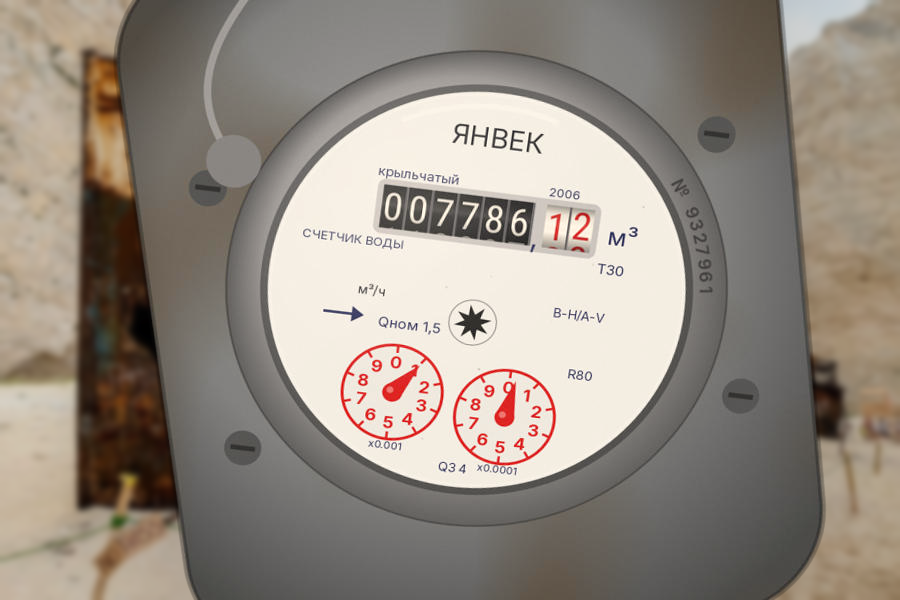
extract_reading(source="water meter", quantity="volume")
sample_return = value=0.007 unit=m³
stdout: value=7786.1210 unit=m³
